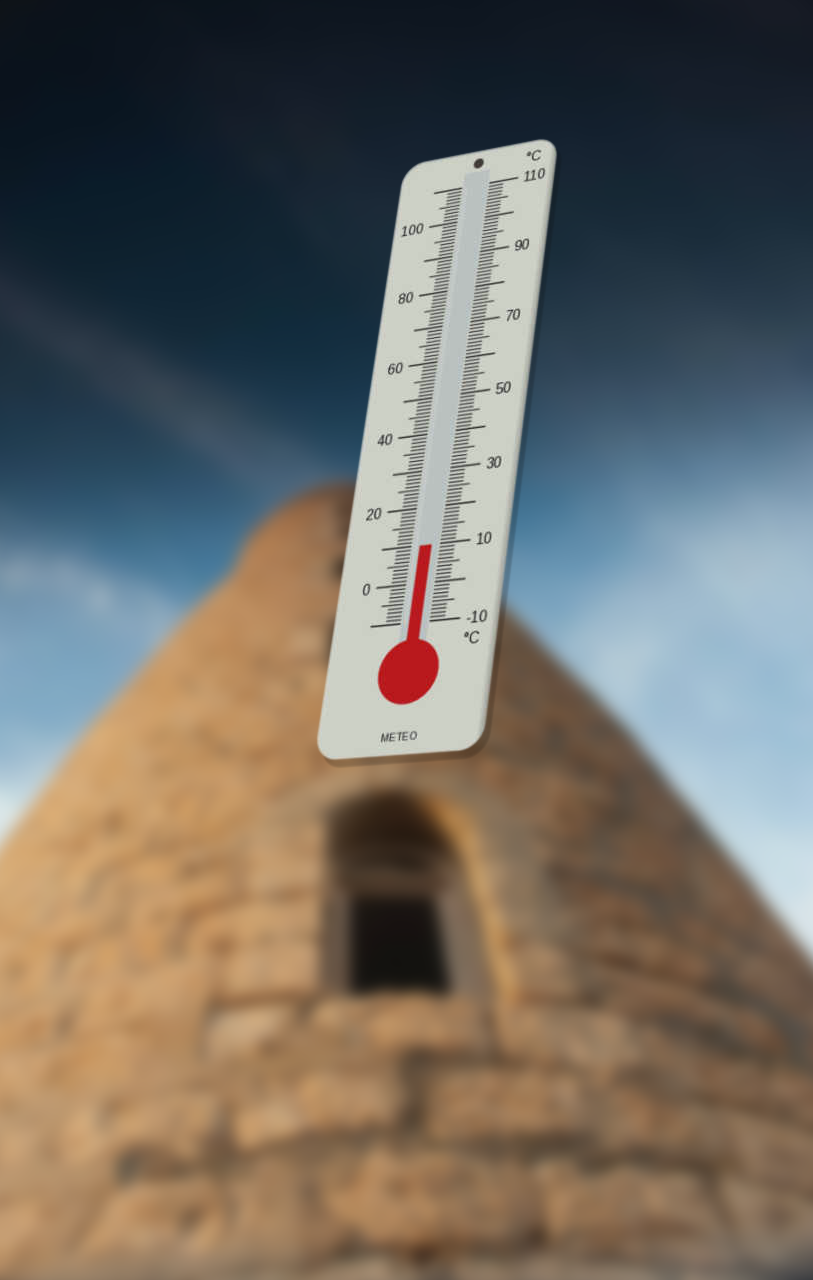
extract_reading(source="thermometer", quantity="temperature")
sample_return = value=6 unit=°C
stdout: value=10 unit=°C
